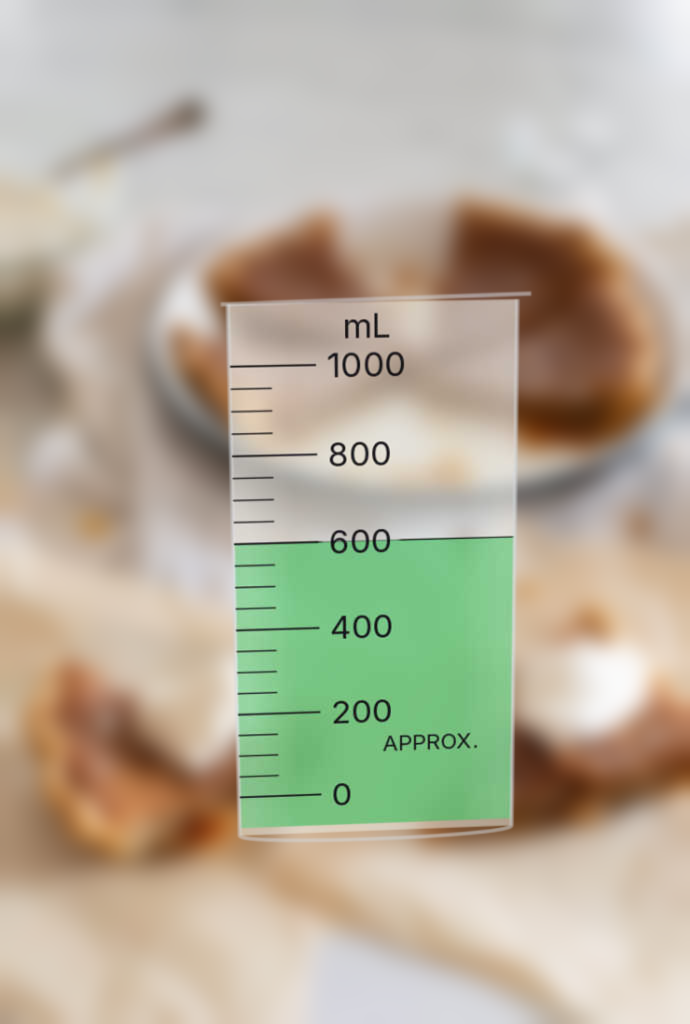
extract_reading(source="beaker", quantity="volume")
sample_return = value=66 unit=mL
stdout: value=600 unit=mL
